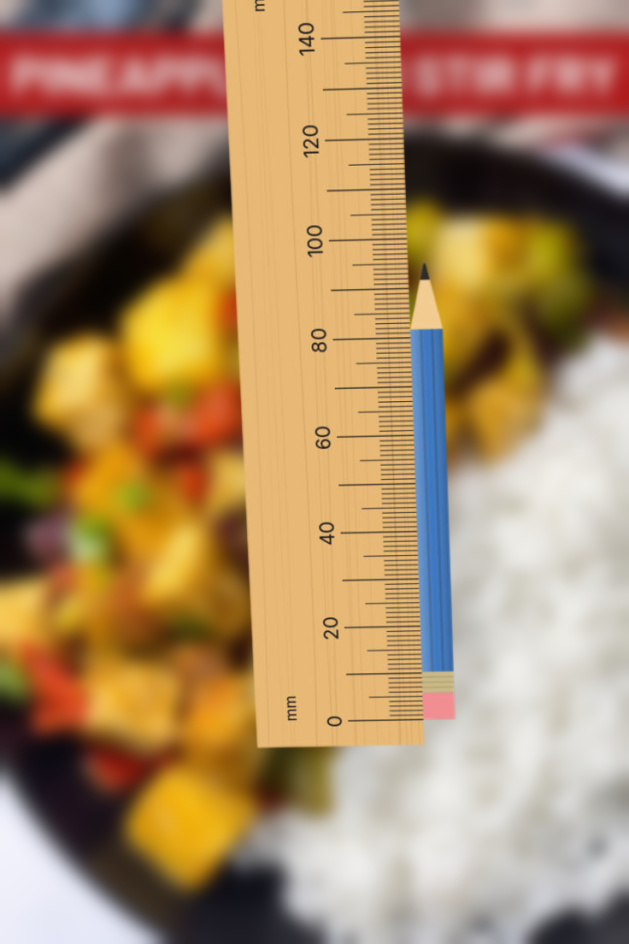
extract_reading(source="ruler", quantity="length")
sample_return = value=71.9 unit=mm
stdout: value=95 unit=mm
